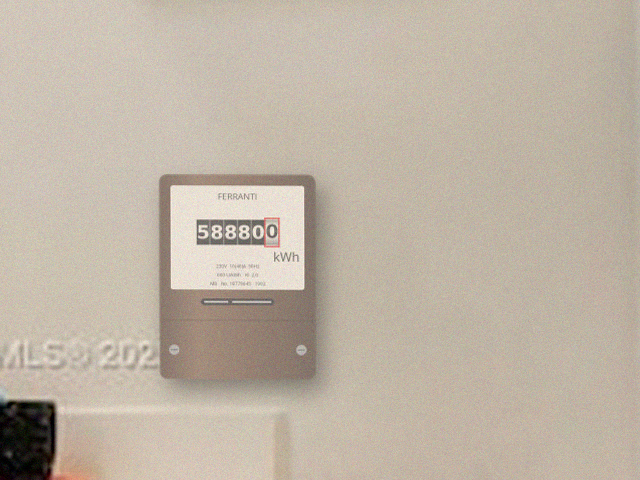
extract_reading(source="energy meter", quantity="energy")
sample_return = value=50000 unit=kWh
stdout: value=58880.0 unit=kWh
